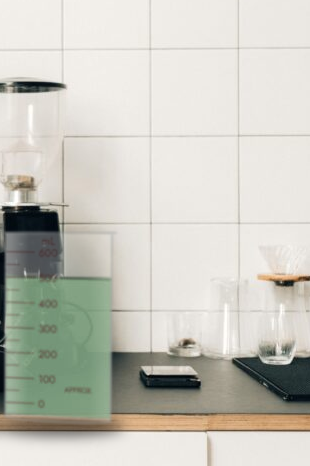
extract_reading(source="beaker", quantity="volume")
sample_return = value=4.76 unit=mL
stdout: value=500 unit=mL
